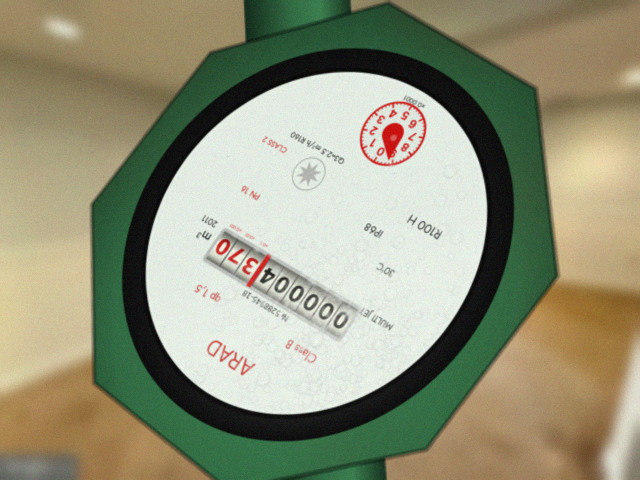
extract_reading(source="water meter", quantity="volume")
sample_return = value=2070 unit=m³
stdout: value=4.3699 unit=m³
